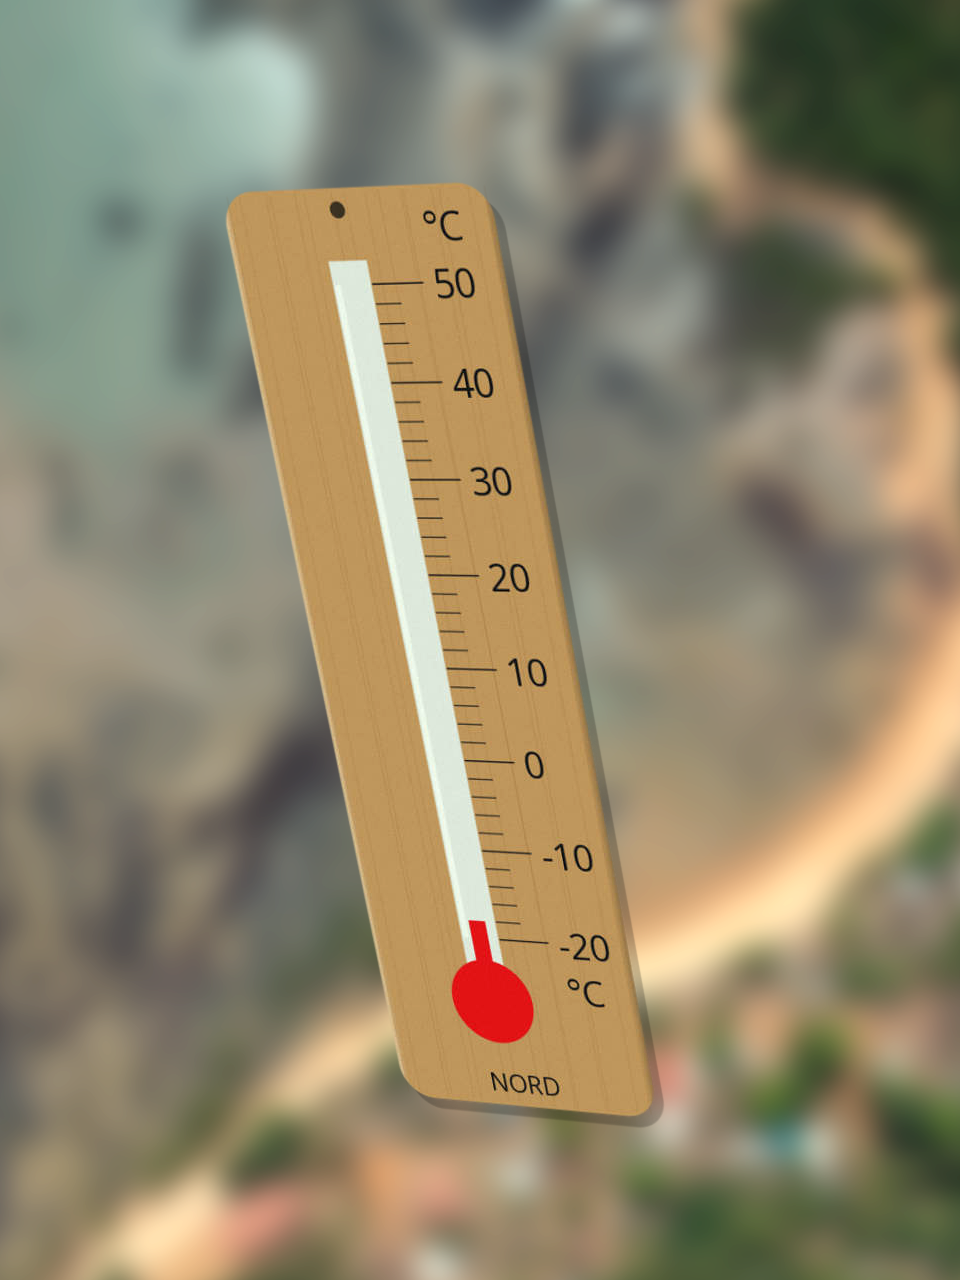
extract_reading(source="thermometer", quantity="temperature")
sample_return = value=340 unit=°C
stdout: value=-18 unit=°C
